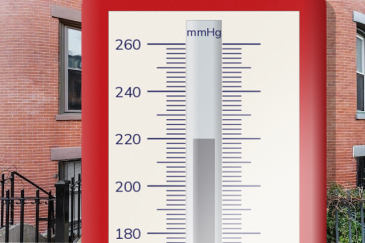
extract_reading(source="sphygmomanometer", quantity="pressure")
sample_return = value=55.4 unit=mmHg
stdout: value=220 unit=mmHg
